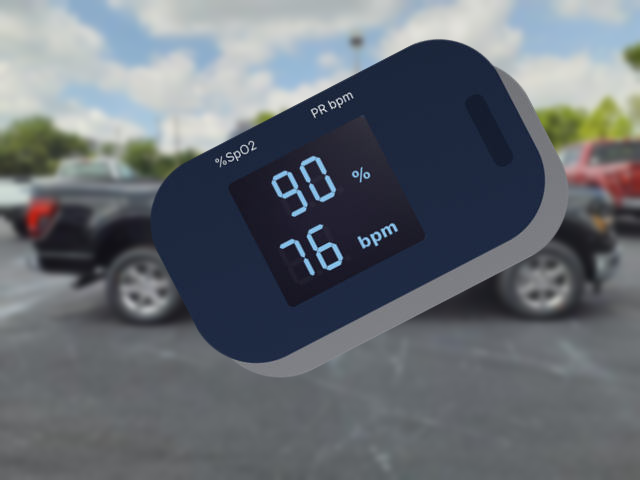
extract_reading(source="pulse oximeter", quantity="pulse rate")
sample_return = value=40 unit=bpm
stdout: value=76 unit=bpm
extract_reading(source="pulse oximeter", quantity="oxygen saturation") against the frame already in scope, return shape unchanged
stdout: value=90 unit=%
